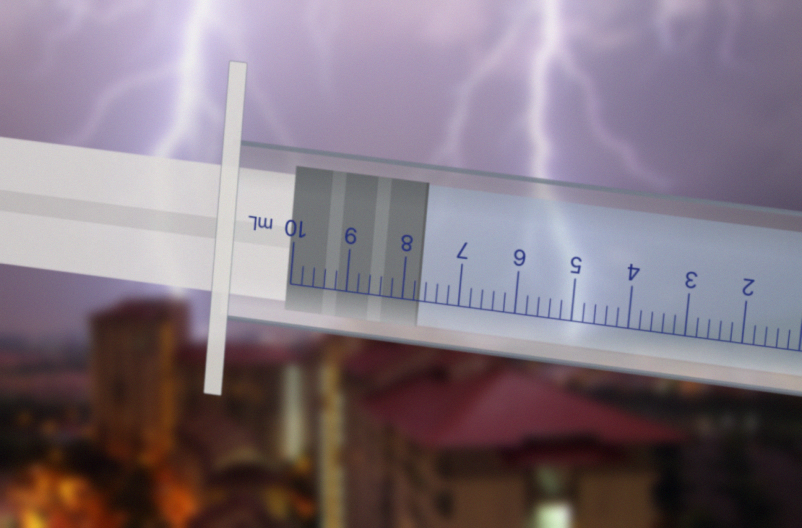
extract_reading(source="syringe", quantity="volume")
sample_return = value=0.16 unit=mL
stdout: value=7.7 unit=mL
